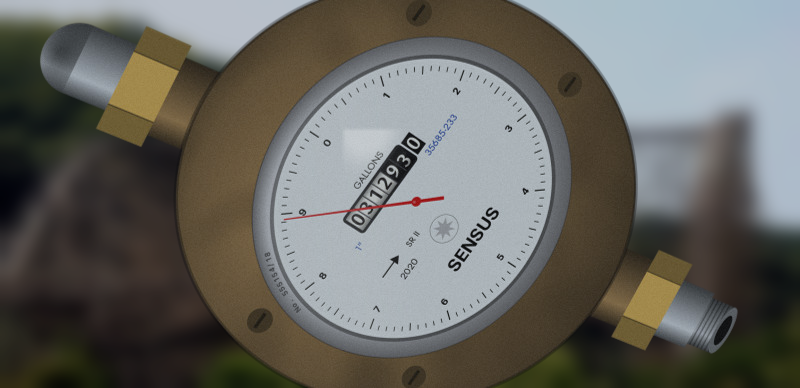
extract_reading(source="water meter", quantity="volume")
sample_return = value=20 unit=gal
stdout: value=312928.9 unit=gal
